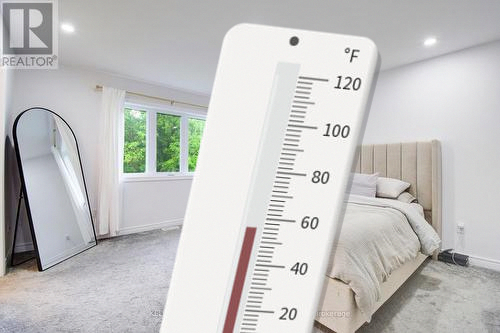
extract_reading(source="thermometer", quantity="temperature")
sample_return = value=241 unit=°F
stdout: value=56 unit=°F
